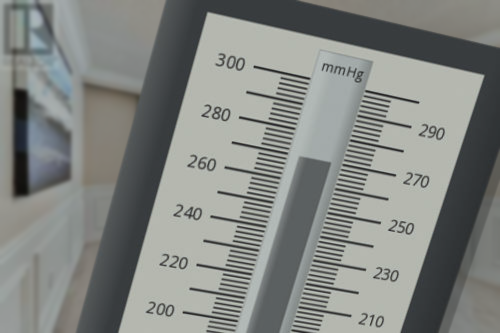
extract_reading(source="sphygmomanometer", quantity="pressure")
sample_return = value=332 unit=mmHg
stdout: value=270 unit=mmHg
